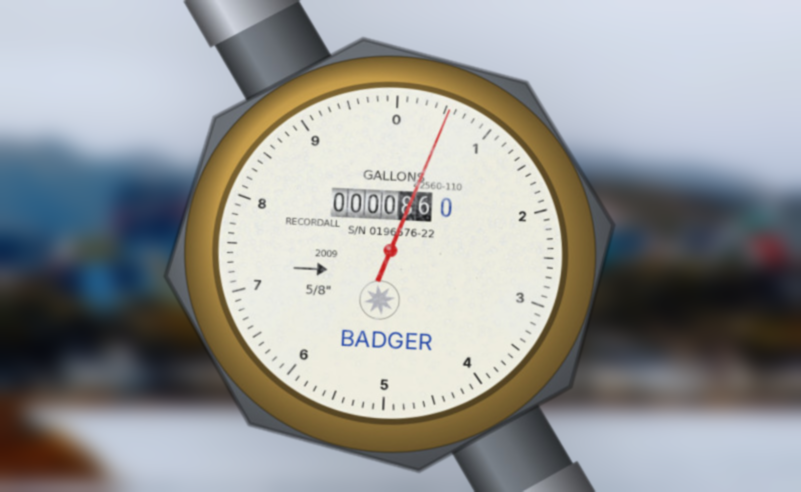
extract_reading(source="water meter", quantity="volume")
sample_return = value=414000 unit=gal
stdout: value=860.5 unit=gal
